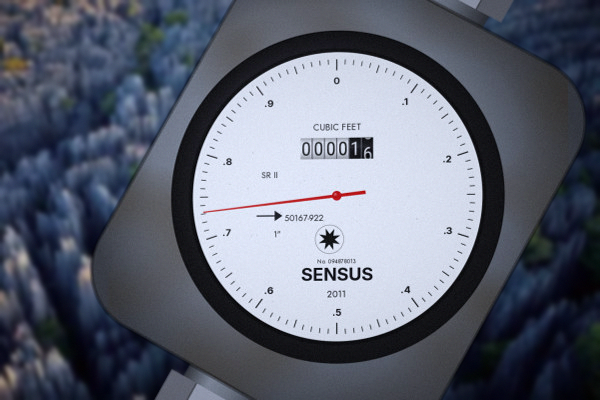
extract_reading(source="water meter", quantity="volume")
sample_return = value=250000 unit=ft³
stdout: value=15.73 unit=ft³
